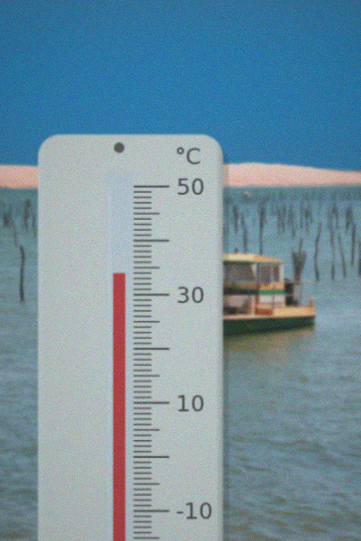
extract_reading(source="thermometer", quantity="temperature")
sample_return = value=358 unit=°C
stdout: value=34 unit=°C
